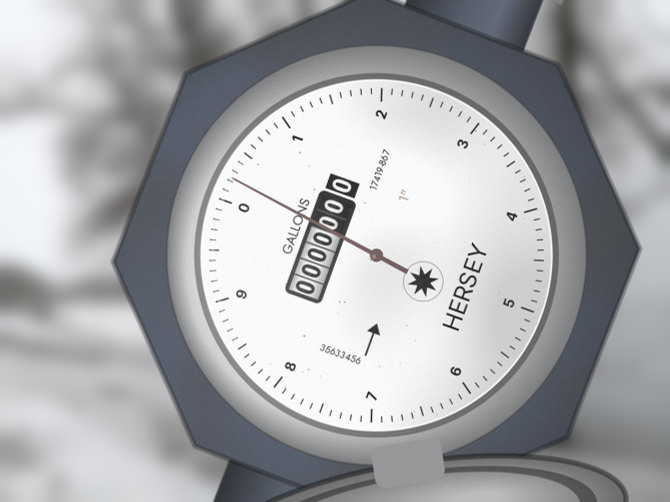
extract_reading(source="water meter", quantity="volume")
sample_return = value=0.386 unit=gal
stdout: value=0.2 unit=gal
